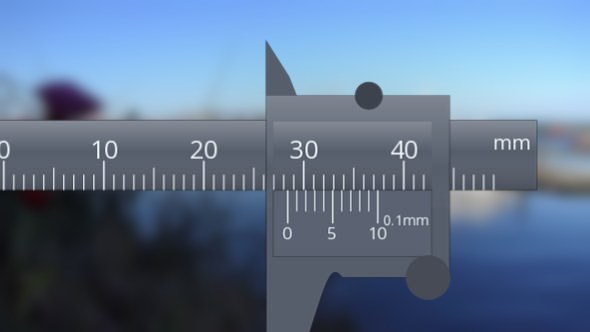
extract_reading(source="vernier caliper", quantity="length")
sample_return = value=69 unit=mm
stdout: value=28.4 unit=mm
